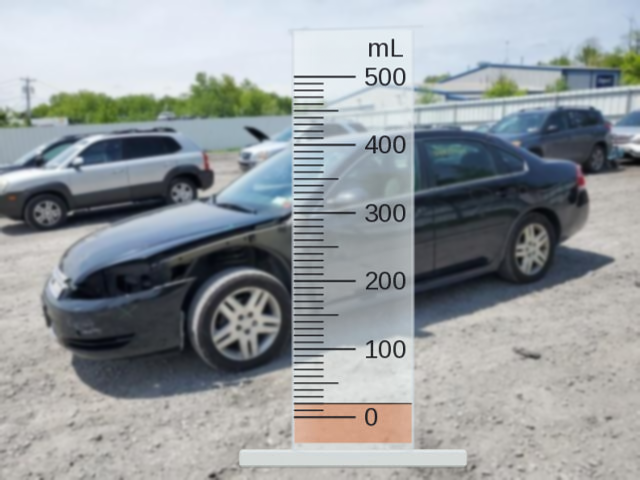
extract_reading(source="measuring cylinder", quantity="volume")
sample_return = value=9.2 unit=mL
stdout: value=20 unit=mL
